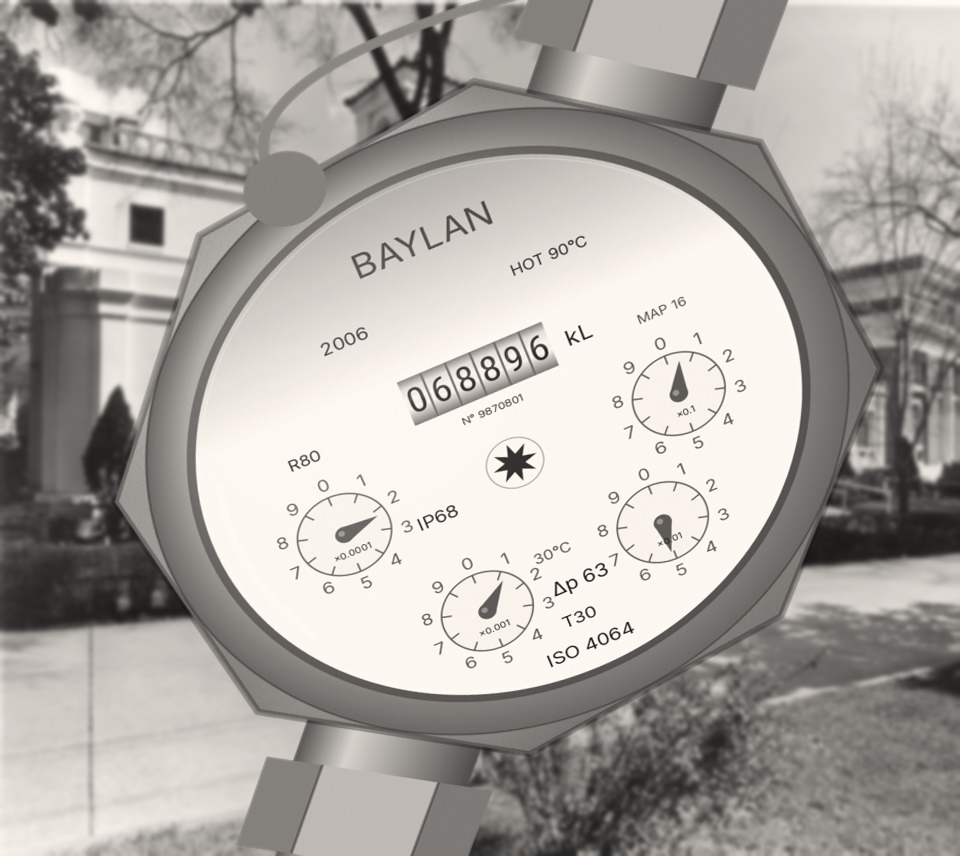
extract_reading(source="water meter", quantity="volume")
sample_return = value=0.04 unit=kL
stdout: value=68896.0512 unit=kL
